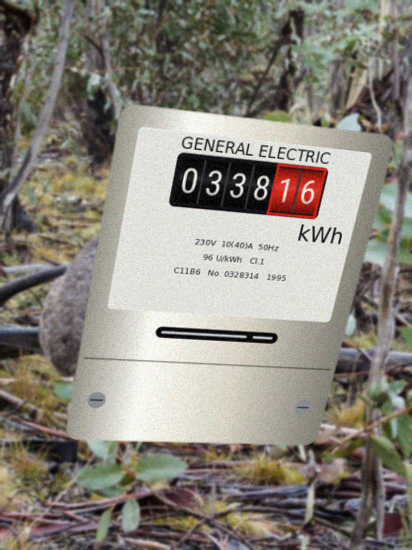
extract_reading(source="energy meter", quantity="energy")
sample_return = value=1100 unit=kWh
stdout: value=338.16 unit=kWh
